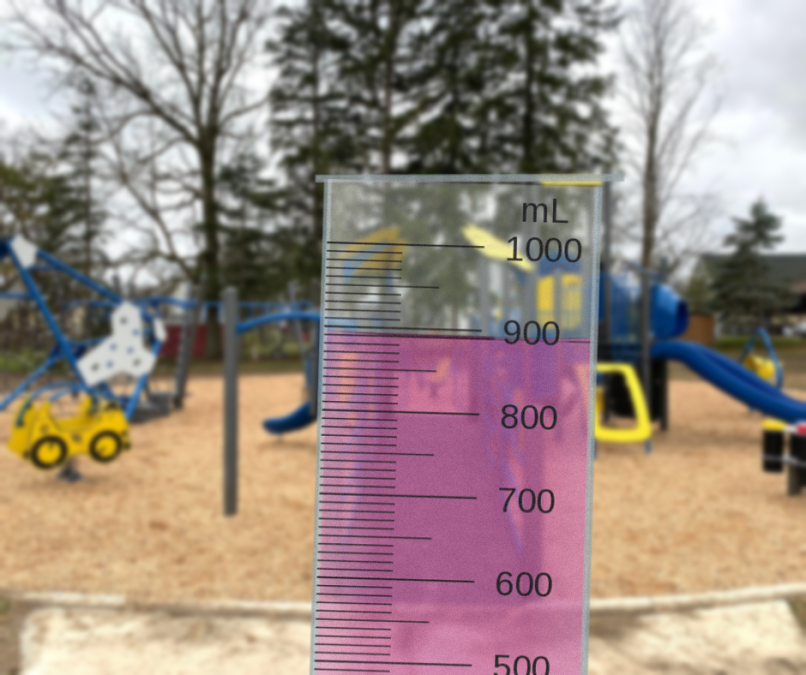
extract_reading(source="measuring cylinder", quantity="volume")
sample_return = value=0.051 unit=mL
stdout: value=890 unit=mL
